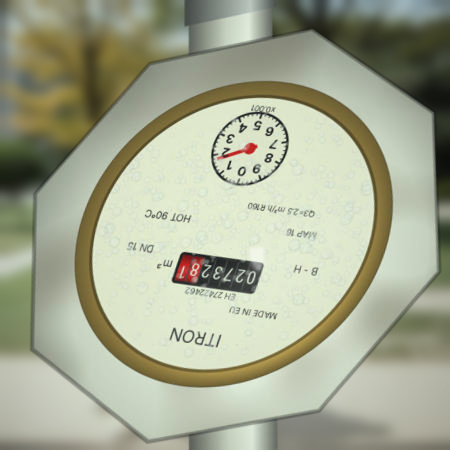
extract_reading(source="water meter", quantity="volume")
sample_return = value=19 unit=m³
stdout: value=2732.811 unit=m³
